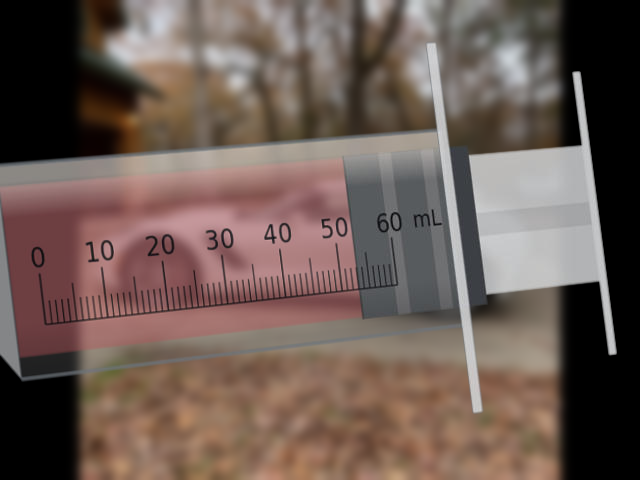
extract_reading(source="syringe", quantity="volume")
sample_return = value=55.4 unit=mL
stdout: value=53 unit=mL
